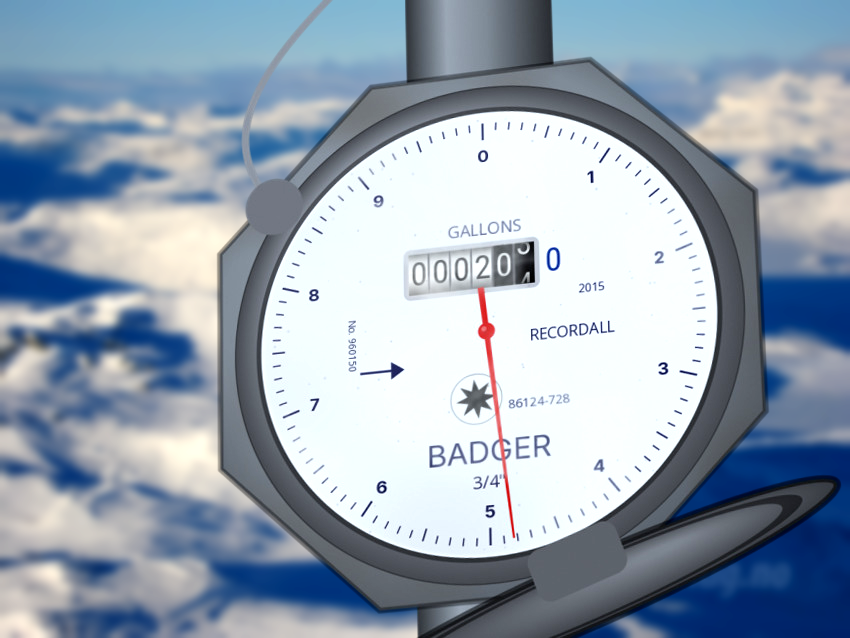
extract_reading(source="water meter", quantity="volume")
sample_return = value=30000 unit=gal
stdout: value=2034.8 unit=gal
